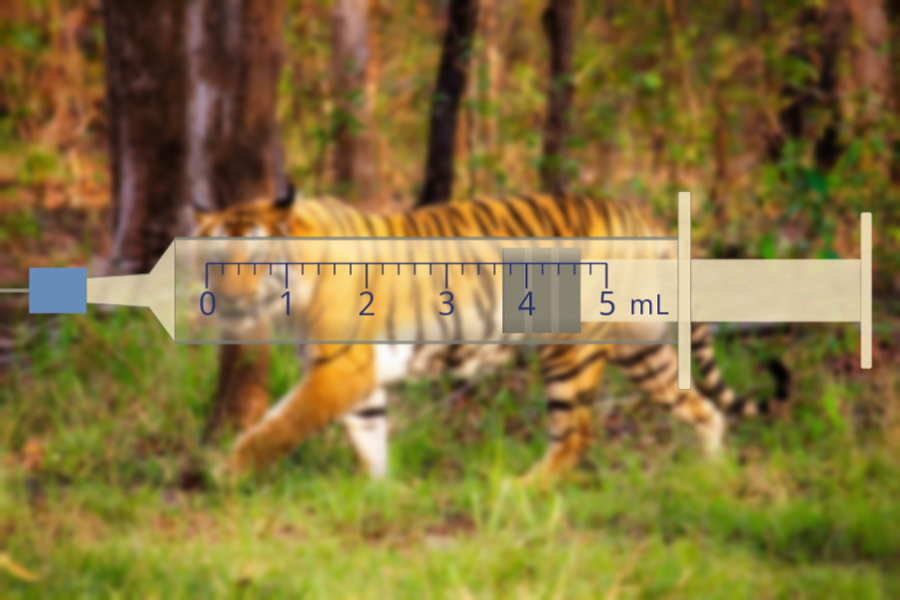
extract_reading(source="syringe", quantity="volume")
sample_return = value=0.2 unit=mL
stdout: value=3.7 unit=mL
